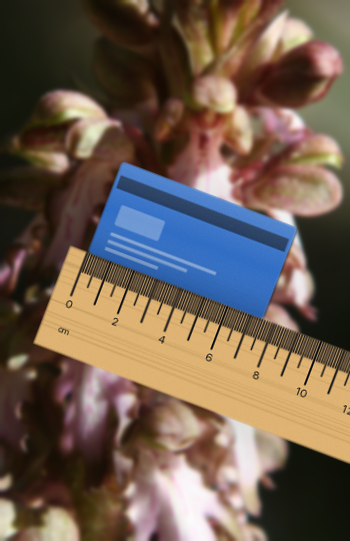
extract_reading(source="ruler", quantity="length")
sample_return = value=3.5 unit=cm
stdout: value=7.5 unit=cm
